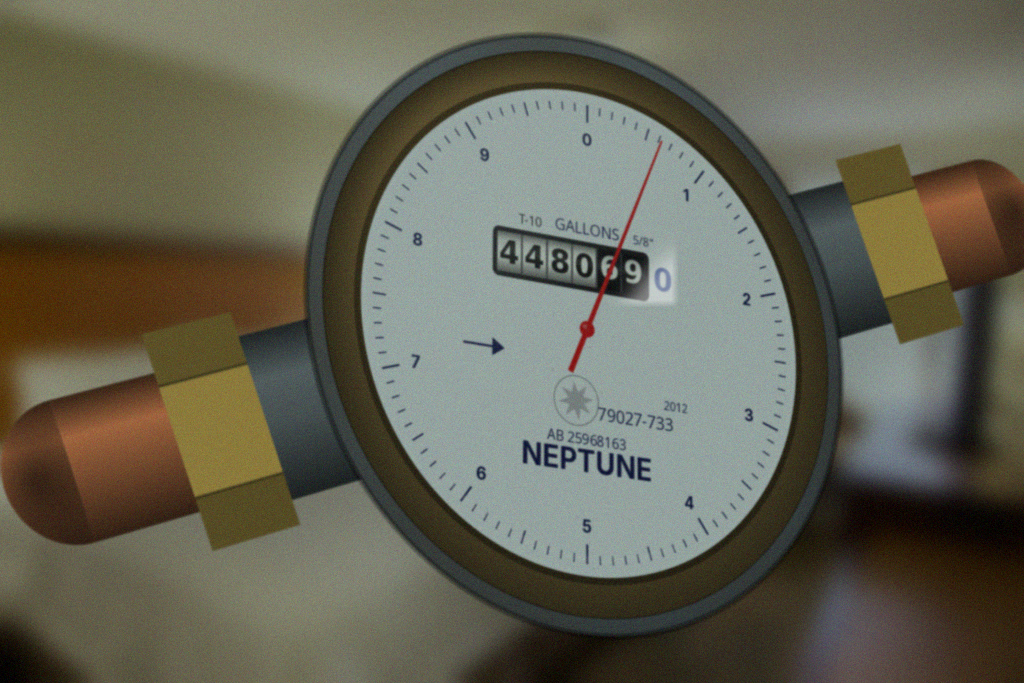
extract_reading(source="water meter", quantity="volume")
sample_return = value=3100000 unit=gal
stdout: value=4480690.6 unit=gal
